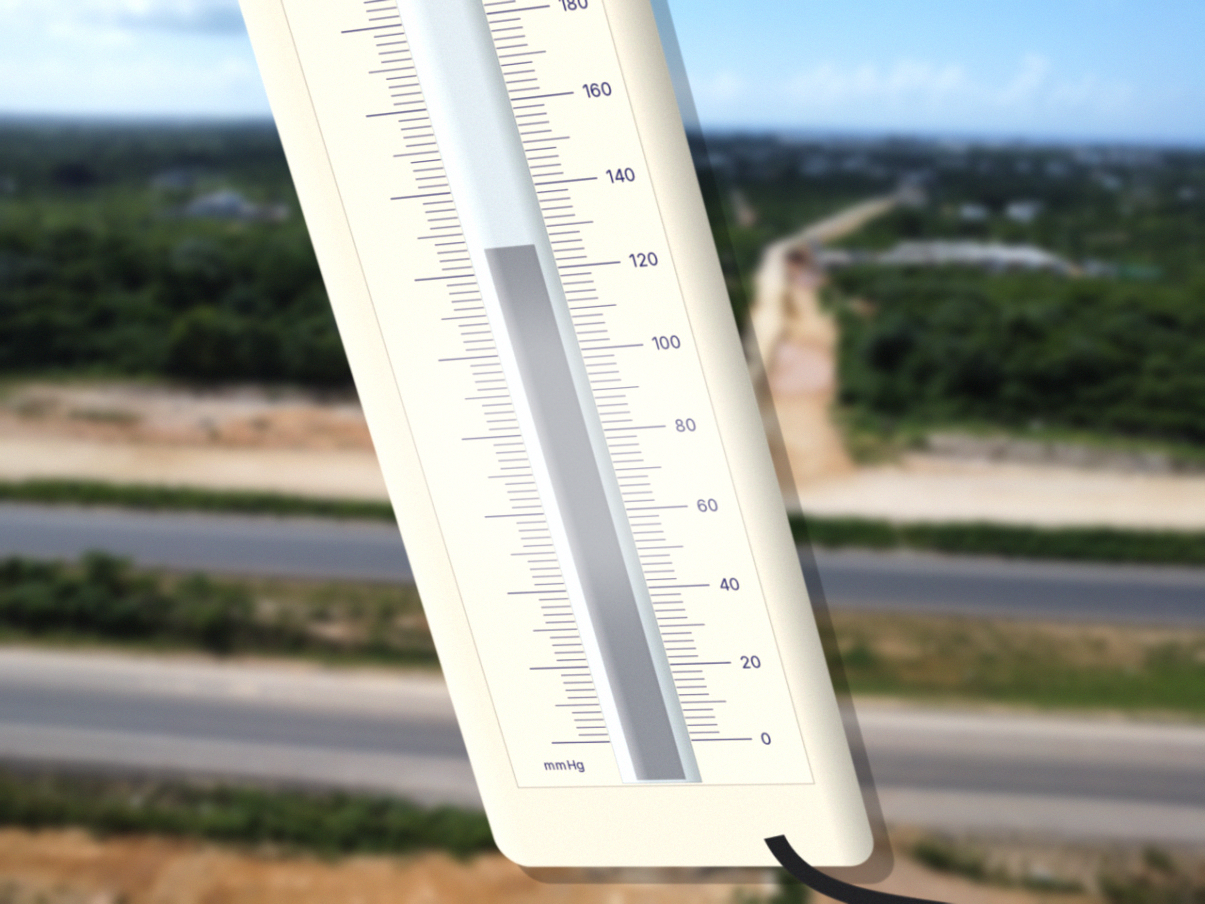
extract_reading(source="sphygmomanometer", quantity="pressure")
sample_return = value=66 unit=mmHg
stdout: value=126 unit=mmHg
